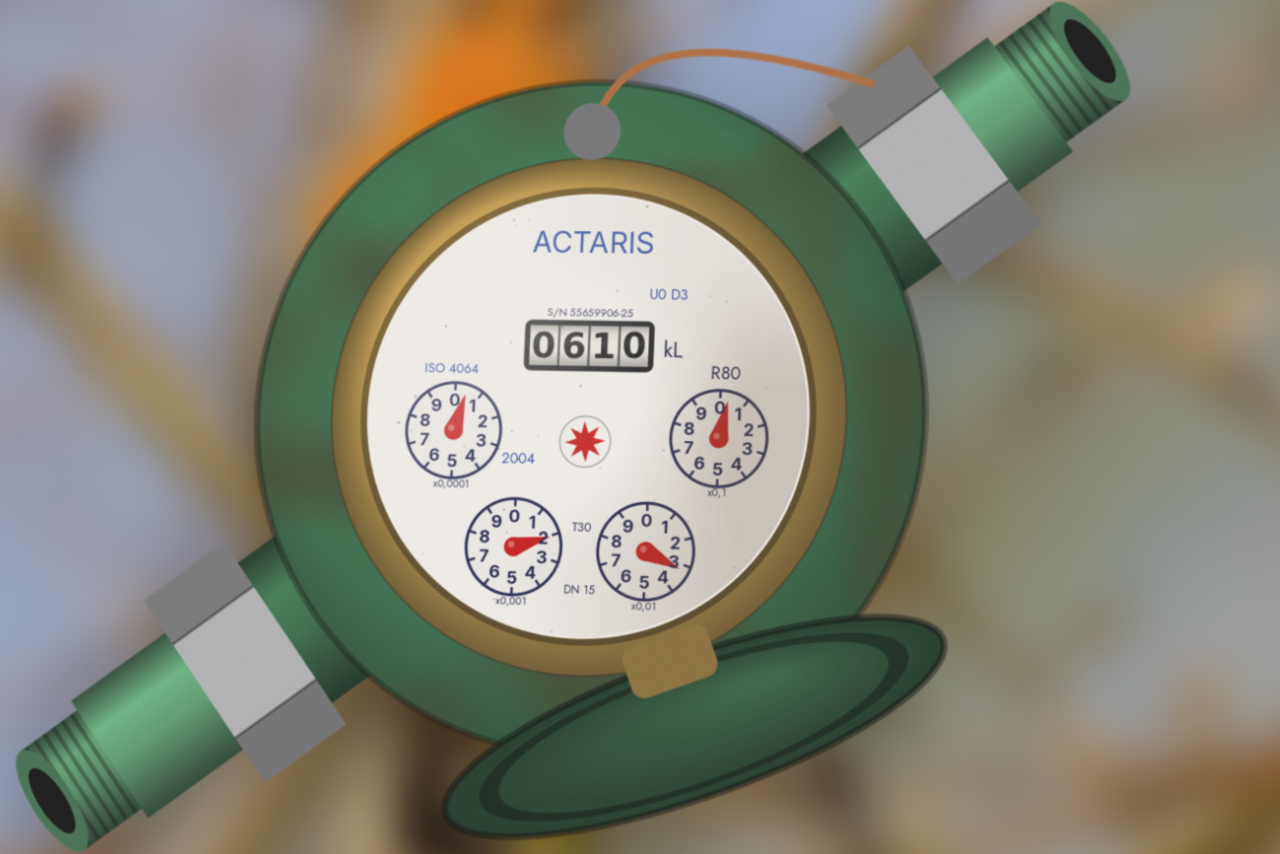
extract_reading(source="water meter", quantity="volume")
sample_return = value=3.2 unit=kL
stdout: value=610.0320 unit=kL
